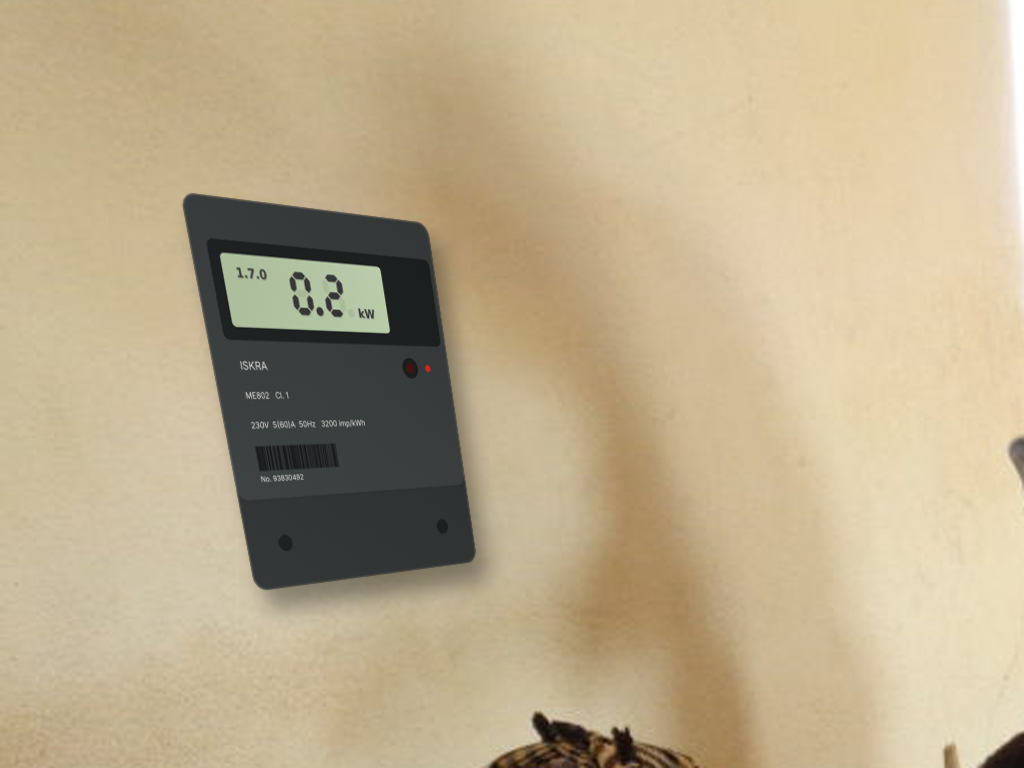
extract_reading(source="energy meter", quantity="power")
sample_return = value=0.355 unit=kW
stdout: value=0.2 unit=kW
